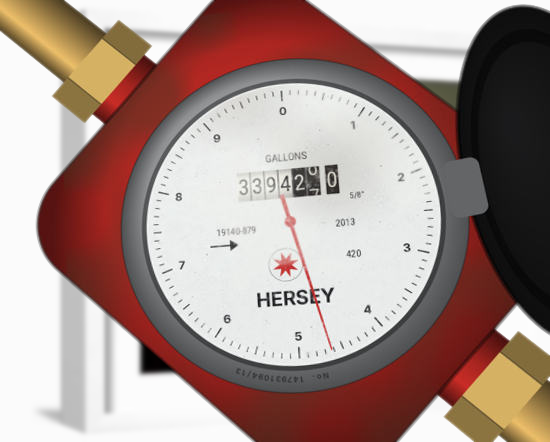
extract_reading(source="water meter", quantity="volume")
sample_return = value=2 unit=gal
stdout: value=3394264.6 unit=gal
